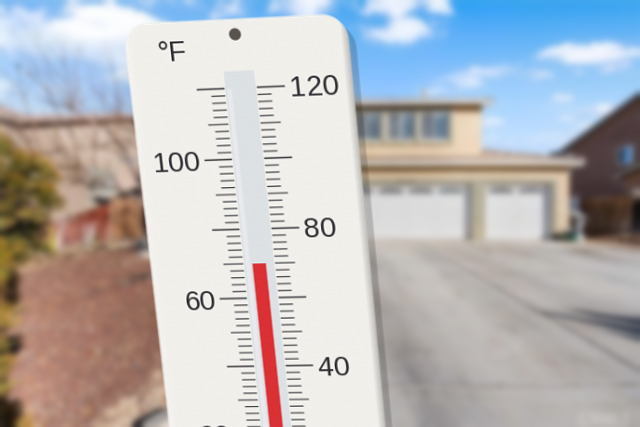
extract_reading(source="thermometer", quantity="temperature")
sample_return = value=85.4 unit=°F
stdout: value=70 unit=°F
